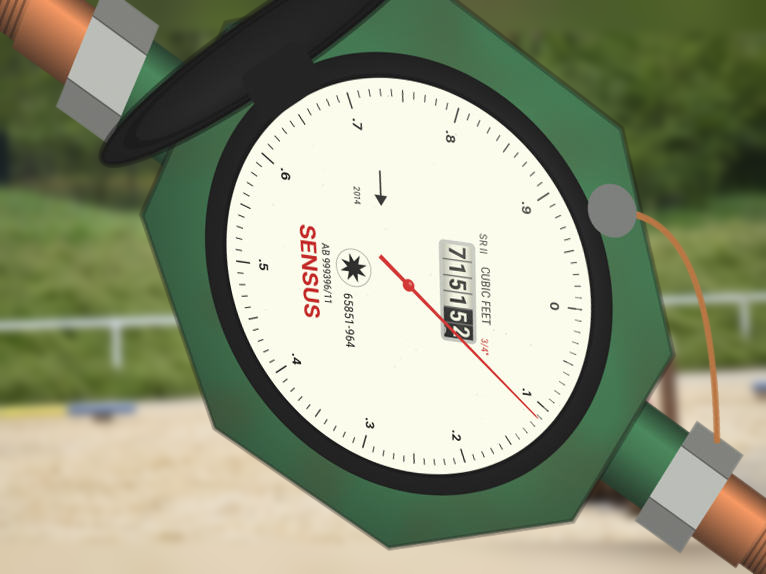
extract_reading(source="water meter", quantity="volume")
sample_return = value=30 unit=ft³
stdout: value=715152.11 unit=ft³
